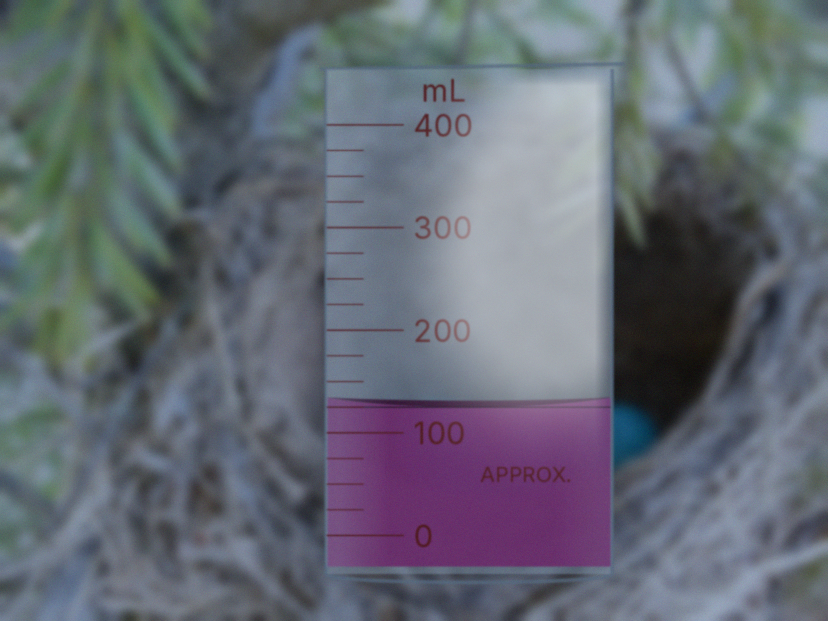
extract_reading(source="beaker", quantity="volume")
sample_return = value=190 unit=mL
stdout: value=125 unit=mL
